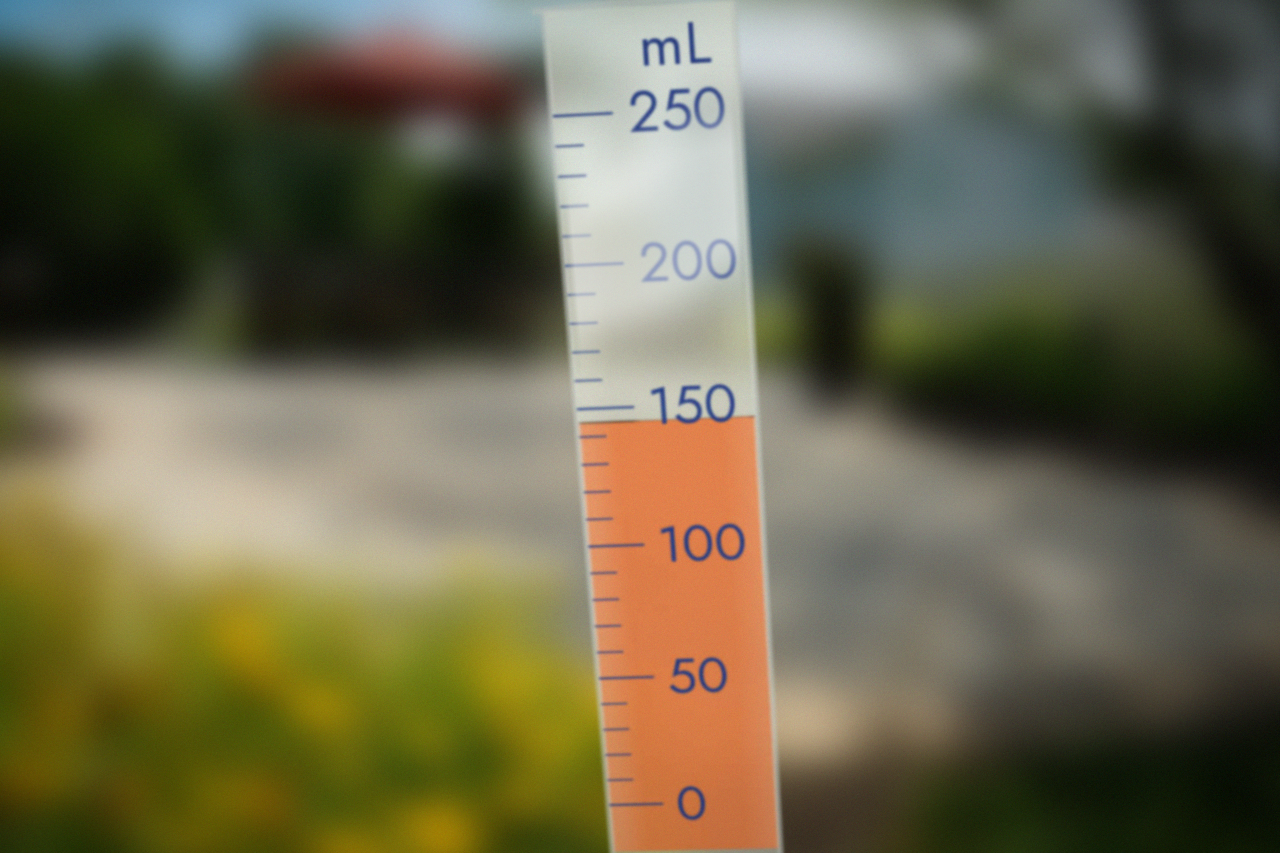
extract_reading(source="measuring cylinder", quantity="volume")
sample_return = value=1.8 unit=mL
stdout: value=145 unit=mL
